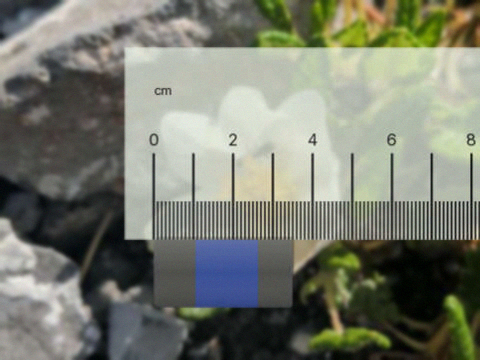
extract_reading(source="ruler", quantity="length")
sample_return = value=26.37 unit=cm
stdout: value=3.5 unit=cm
